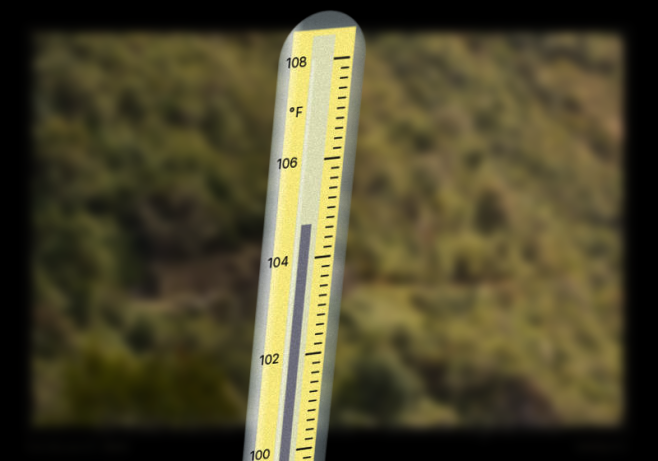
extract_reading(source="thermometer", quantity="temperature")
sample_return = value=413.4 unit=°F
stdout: value=104.7 unit=°F
